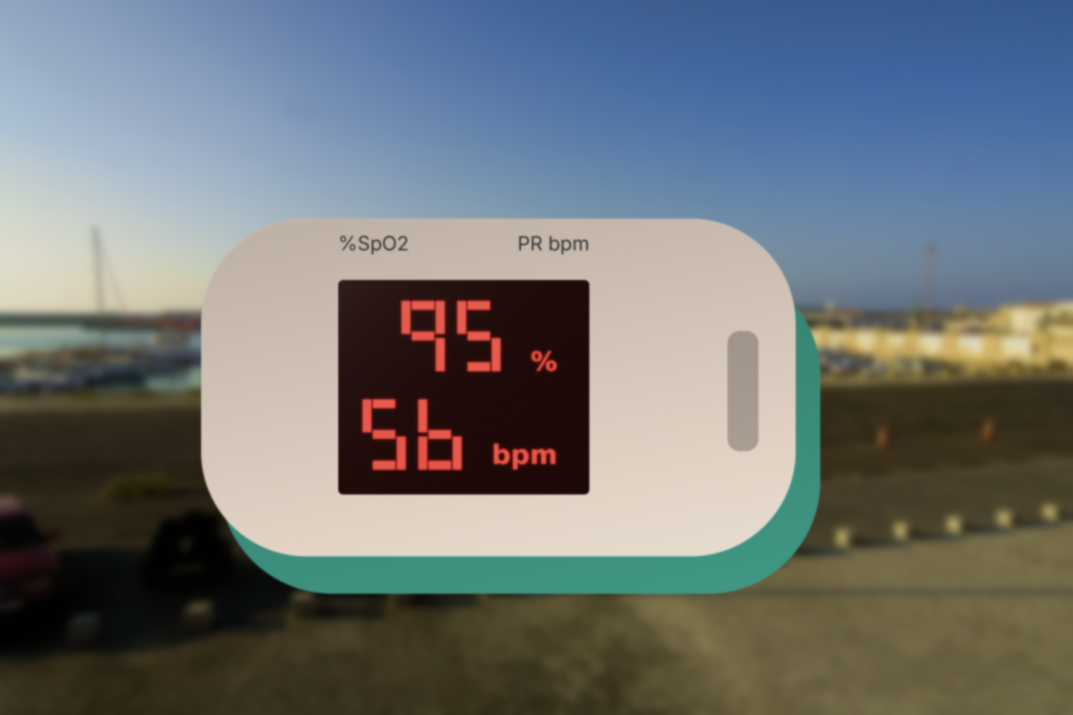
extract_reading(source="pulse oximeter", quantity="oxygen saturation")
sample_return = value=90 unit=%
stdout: value=95 unit=%
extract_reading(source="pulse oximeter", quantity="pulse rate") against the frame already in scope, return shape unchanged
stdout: value=56 unit=bpm
